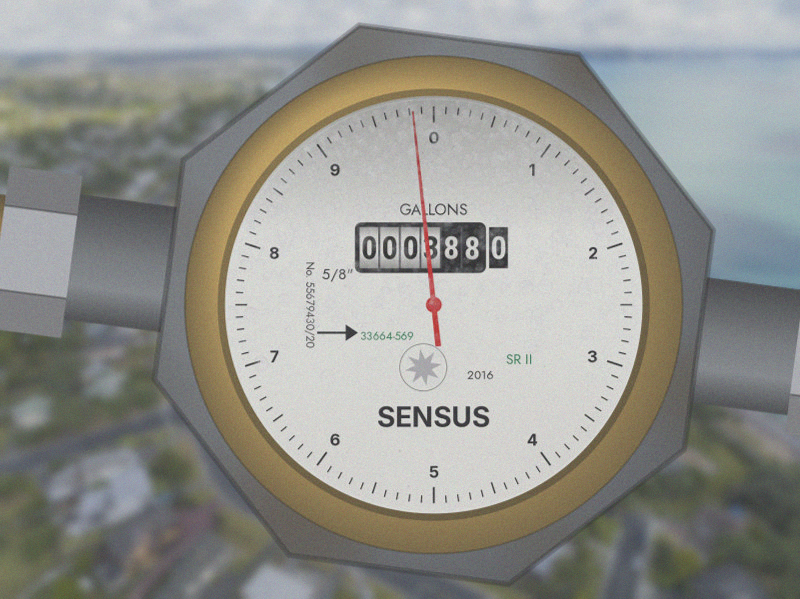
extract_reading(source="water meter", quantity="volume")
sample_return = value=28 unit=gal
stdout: value=3879.8 unit=gal
